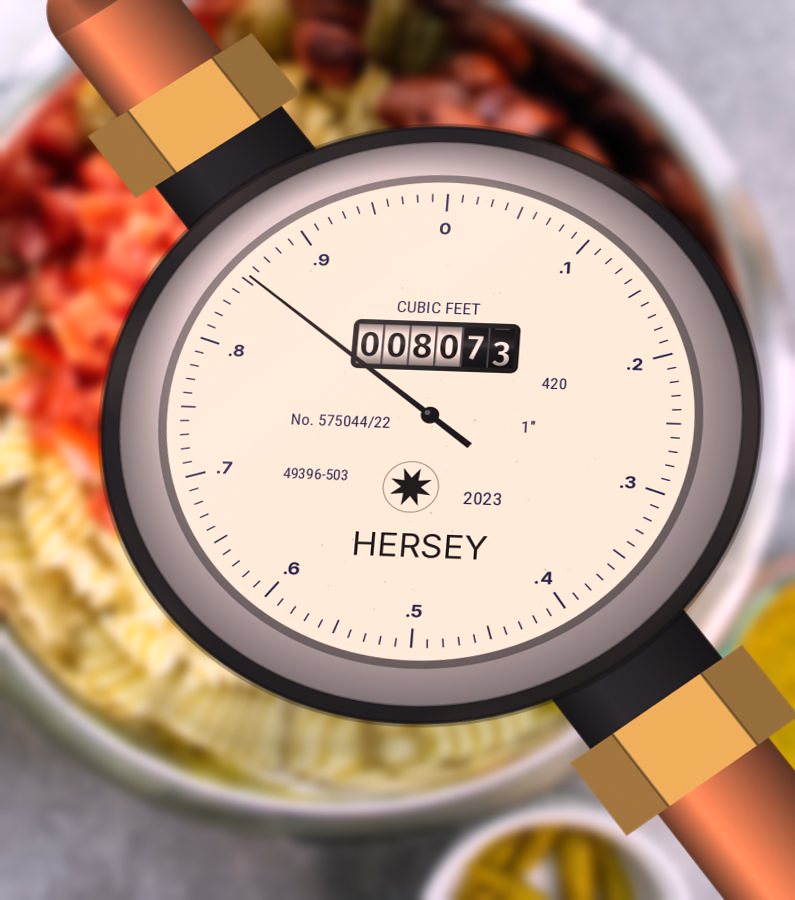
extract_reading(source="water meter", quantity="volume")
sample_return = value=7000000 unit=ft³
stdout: value=8072.85 unit=ft³
